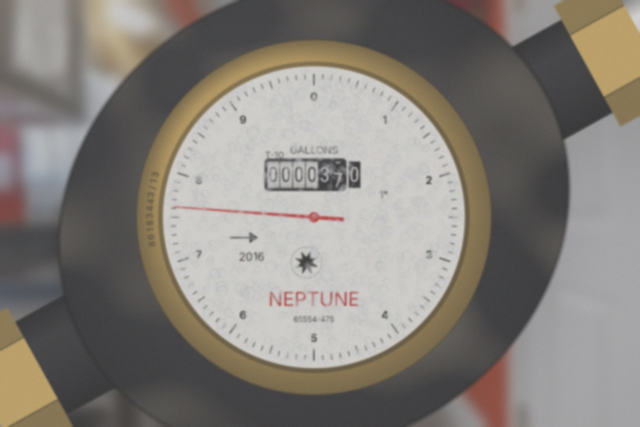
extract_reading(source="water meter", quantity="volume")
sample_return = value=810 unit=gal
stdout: value=367.6 unit=gal
